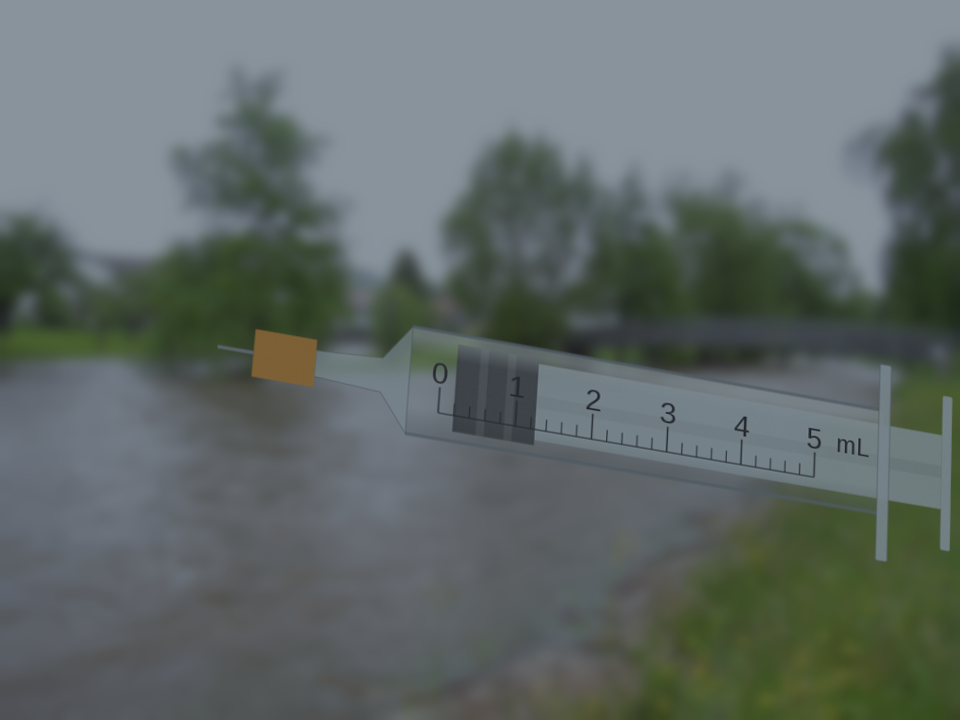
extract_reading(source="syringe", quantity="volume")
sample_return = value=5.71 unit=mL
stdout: value=0.2 unit=mL
